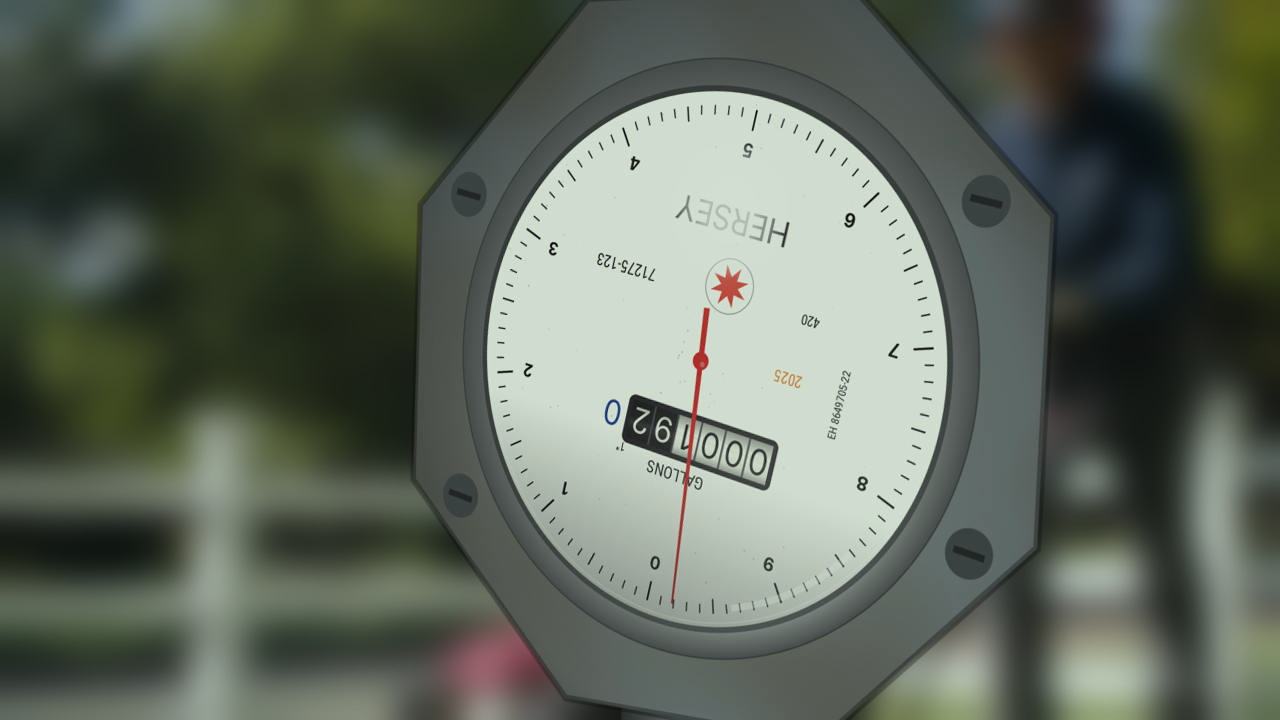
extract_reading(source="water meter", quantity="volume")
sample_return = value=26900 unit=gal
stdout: value=1919.8 unit=gal
